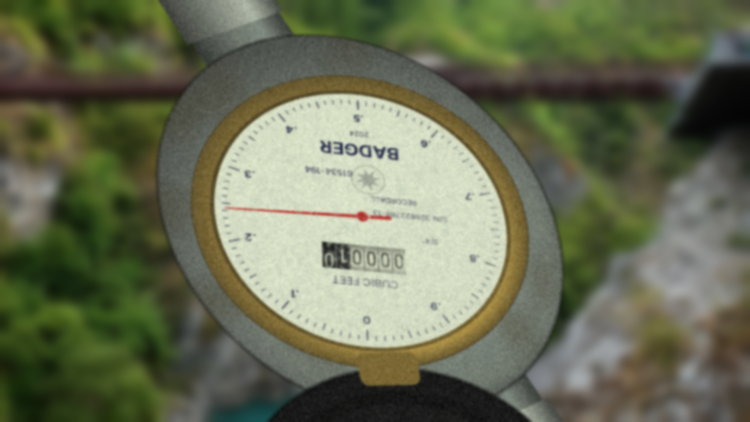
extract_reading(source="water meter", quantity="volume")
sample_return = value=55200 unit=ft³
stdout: value=10.24 unit=ft³
